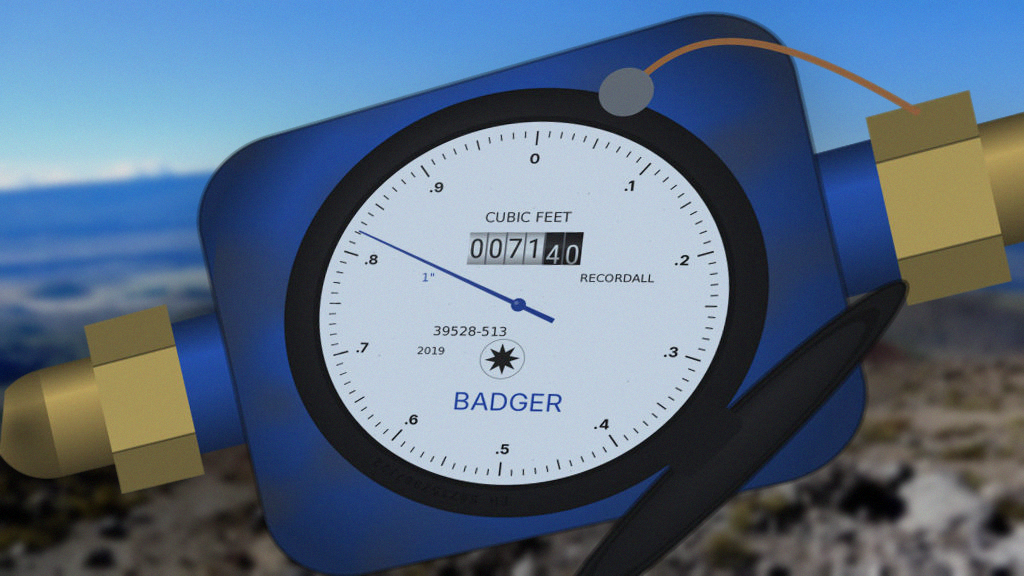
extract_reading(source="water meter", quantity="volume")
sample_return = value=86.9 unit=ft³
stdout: value=7139.82 unit=ft³
